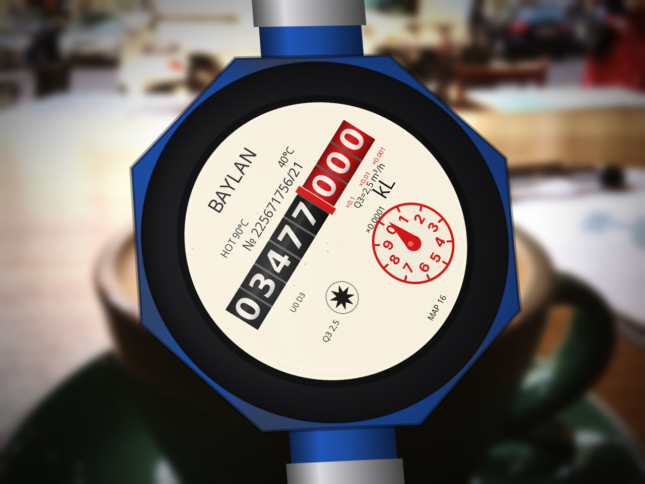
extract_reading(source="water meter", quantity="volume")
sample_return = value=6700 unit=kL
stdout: value=3477.0000 unit=kL
